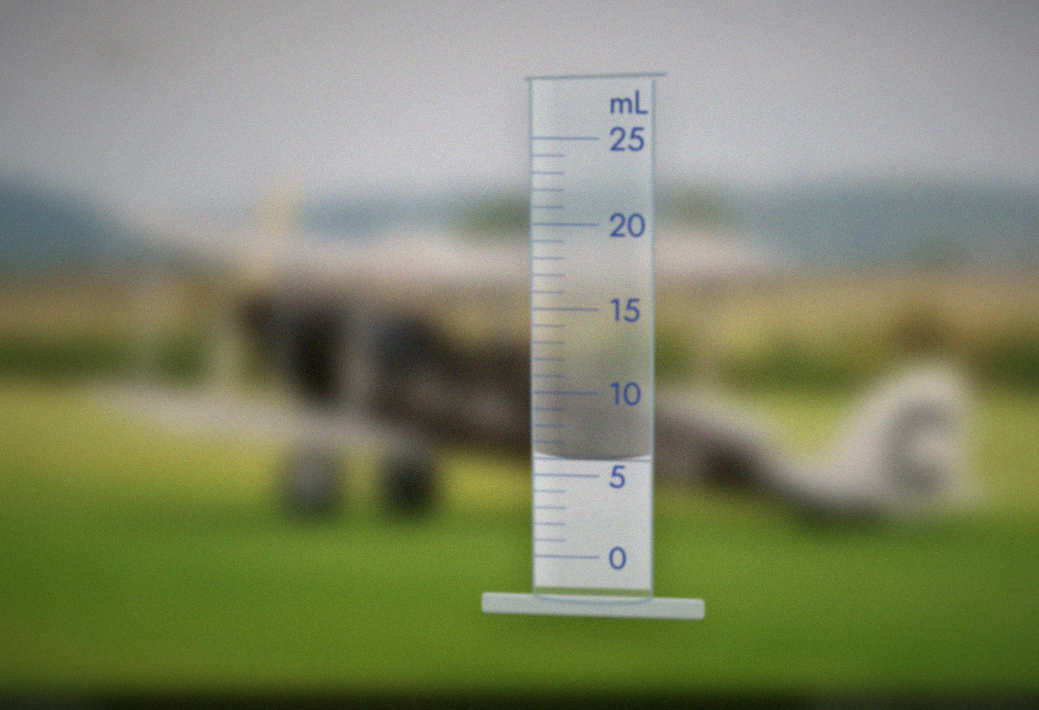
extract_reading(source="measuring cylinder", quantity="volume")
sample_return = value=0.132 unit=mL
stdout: value=6 unit=mL
